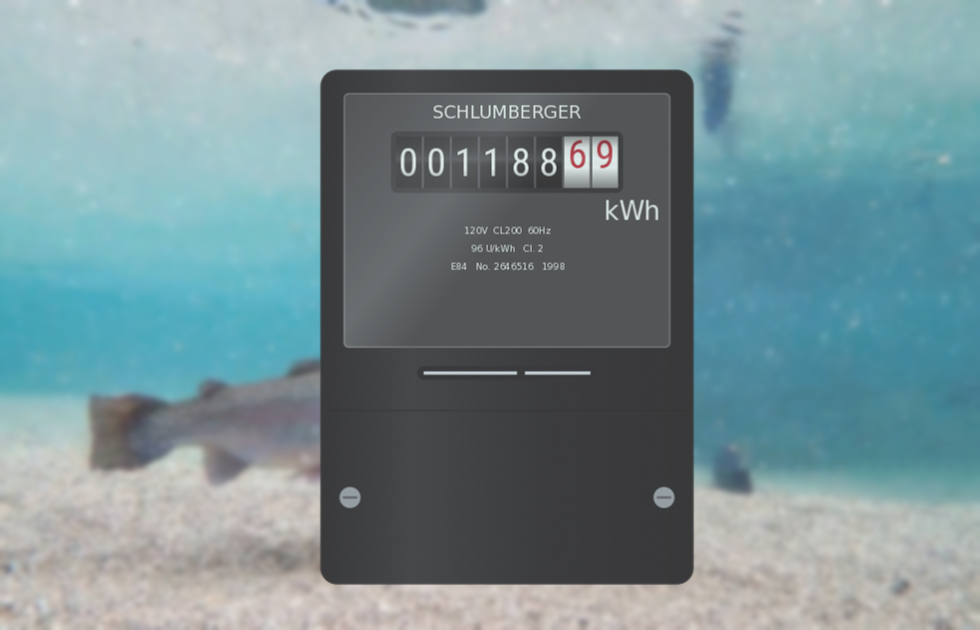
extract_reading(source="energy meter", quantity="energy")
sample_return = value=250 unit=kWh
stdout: value=1188.69 unit=kWh
